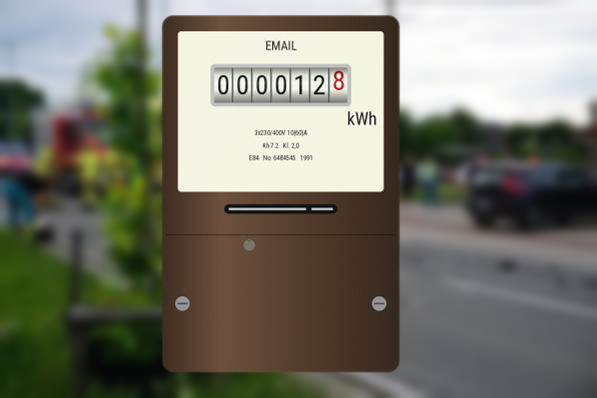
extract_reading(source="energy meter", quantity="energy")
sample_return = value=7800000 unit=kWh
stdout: value=12.8 unit=kWh
